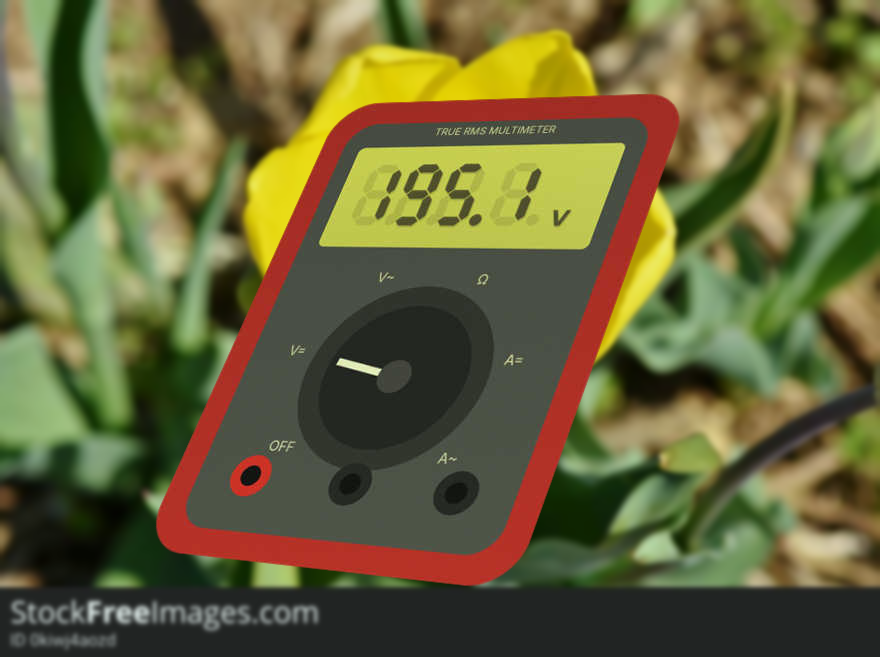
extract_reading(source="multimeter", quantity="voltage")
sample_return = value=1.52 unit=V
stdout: value=195.1 unit=V
